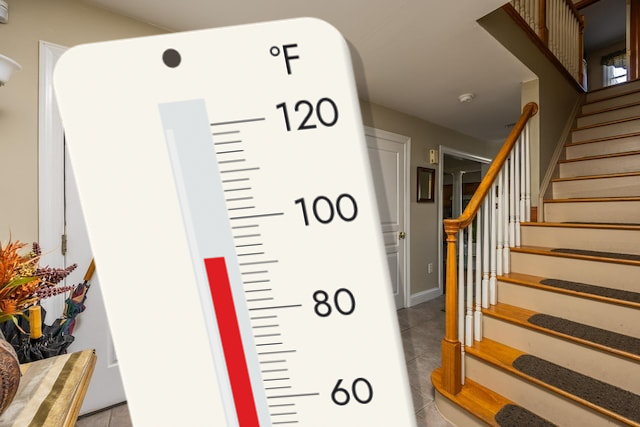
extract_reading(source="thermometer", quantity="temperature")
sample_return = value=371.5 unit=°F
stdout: value=92 unit=°F
